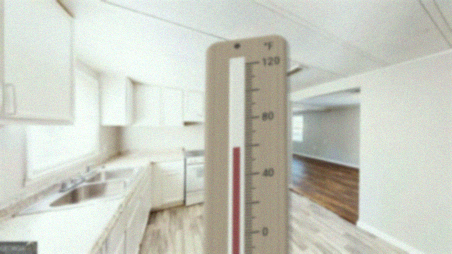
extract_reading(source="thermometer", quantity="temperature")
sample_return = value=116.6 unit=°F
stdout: value=60 unit=°F
